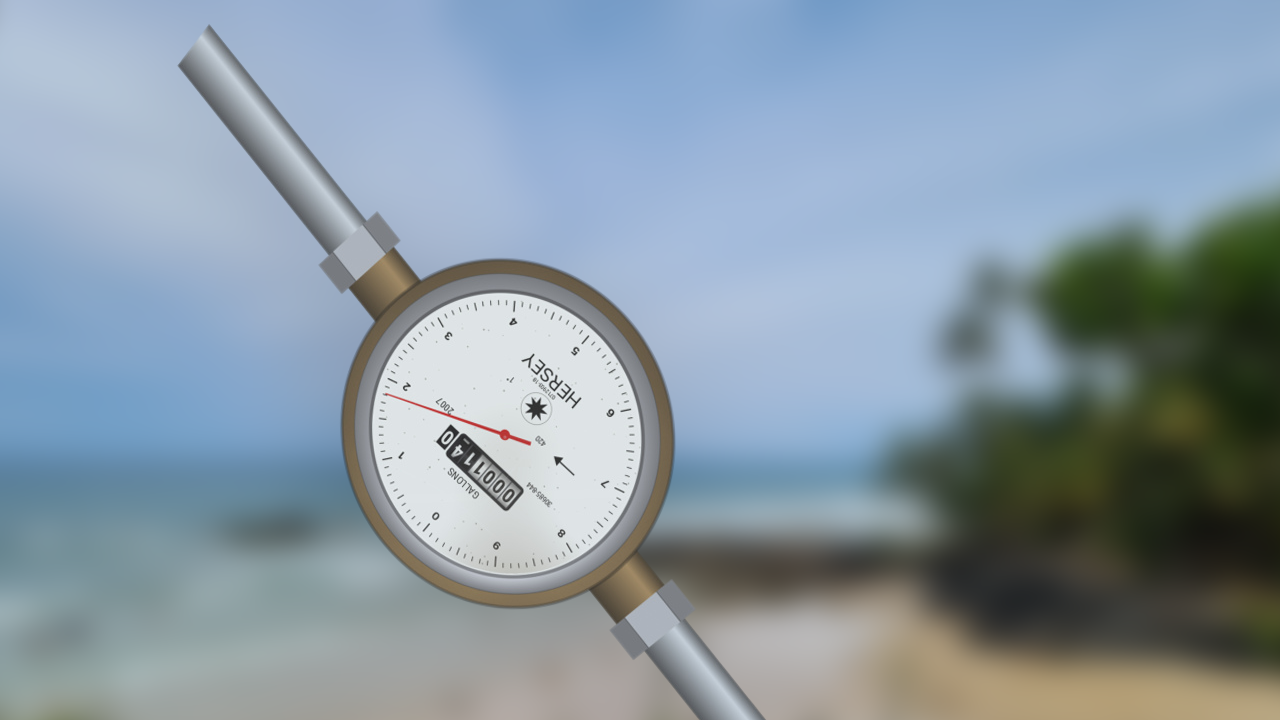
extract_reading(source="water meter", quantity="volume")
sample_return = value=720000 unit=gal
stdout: value=1141.8 unit=gal
